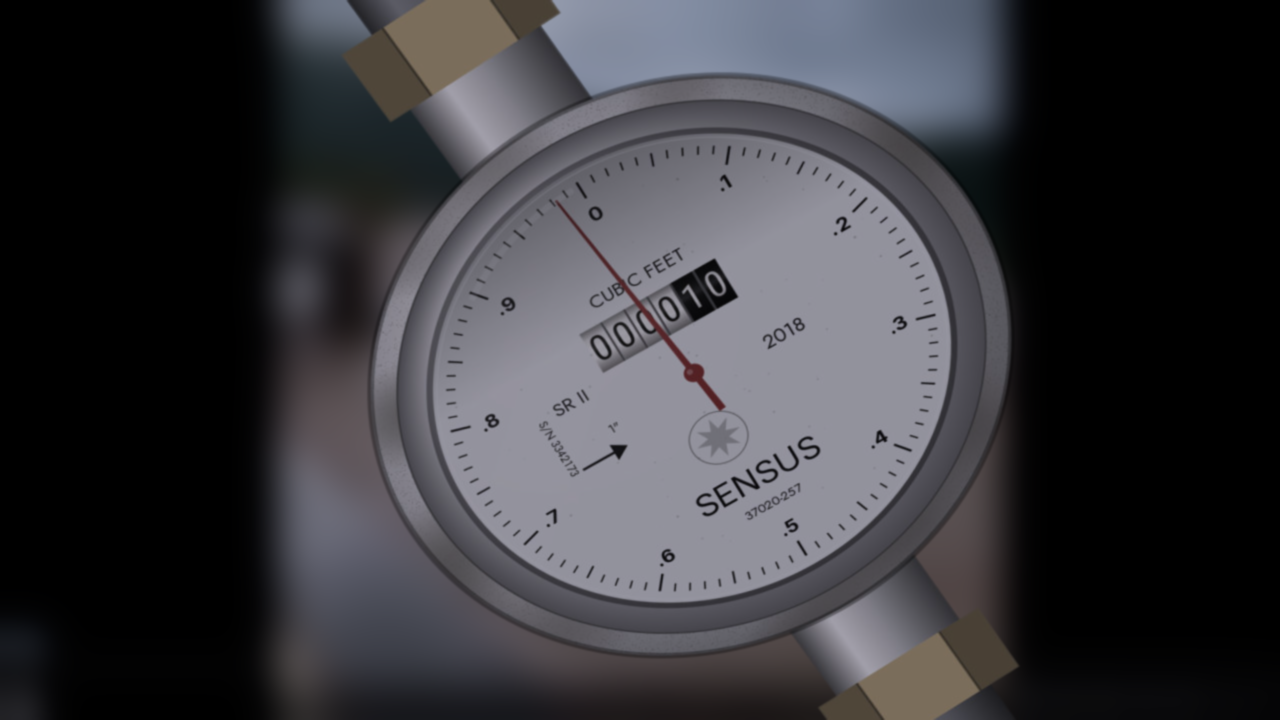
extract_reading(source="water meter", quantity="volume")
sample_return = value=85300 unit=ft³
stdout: value=9.98 unit=ft³
